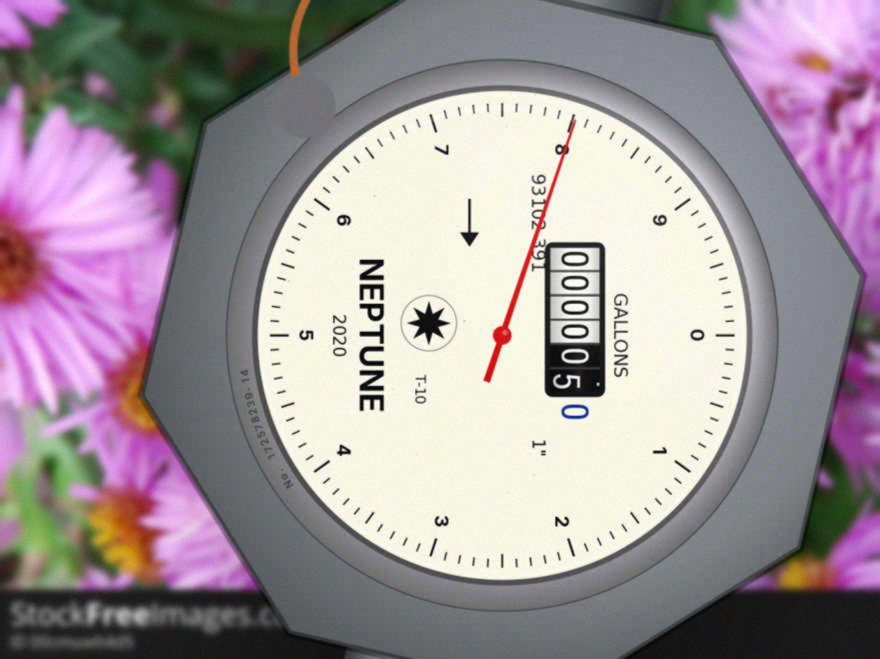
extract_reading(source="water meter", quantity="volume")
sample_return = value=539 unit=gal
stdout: value=48.0 unit=gal
